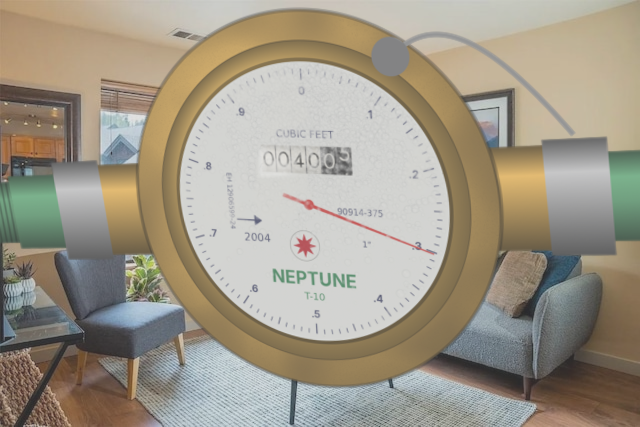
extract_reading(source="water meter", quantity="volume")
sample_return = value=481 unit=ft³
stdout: value=4005.30 unit=ft³
